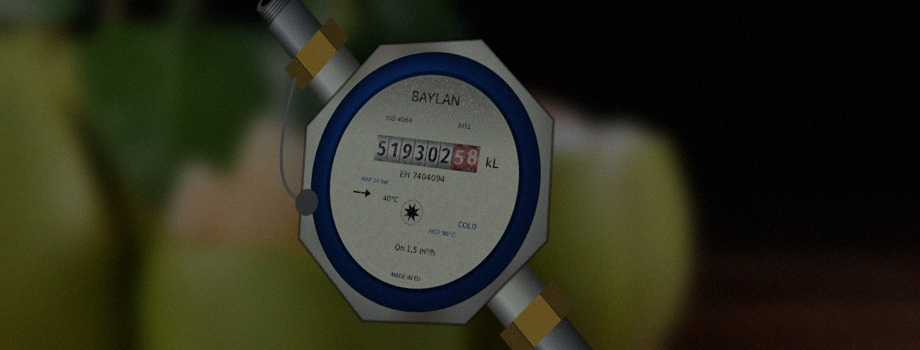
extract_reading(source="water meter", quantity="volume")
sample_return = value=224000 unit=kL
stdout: value=519302.58 unit=kL
